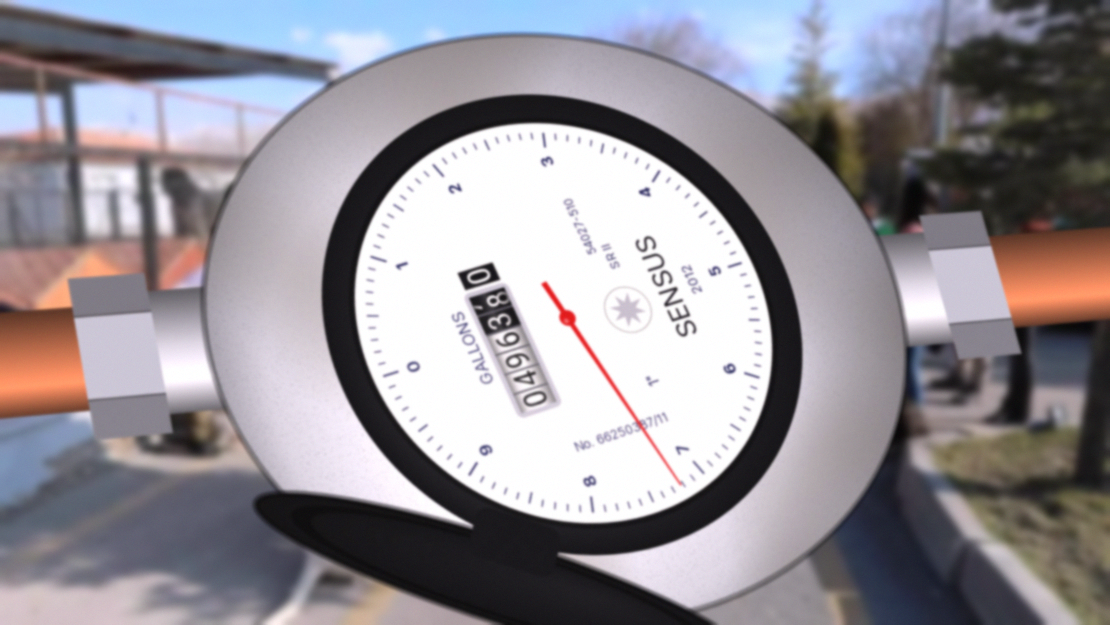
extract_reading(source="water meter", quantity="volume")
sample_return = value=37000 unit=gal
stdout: value=496377.2 unit=gal
